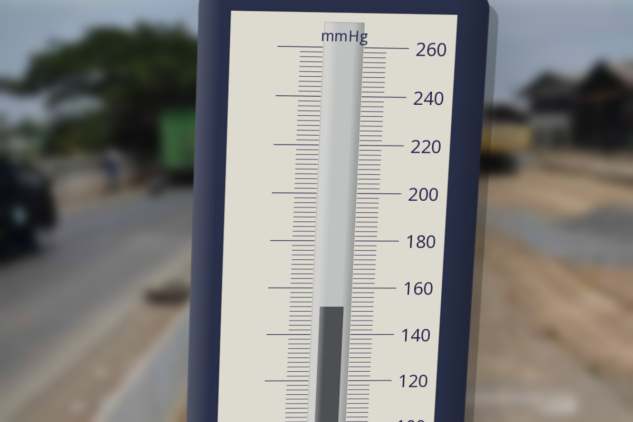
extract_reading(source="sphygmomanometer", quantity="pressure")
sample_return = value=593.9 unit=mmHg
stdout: value=152 unit=mmHg
